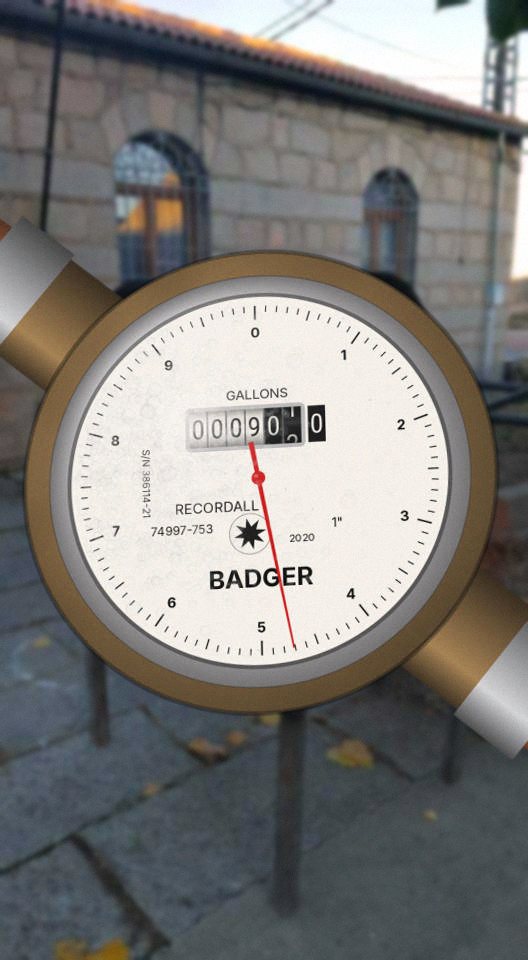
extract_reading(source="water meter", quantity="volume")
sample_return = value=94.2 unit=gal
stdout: value=9014.7 unit=gal
